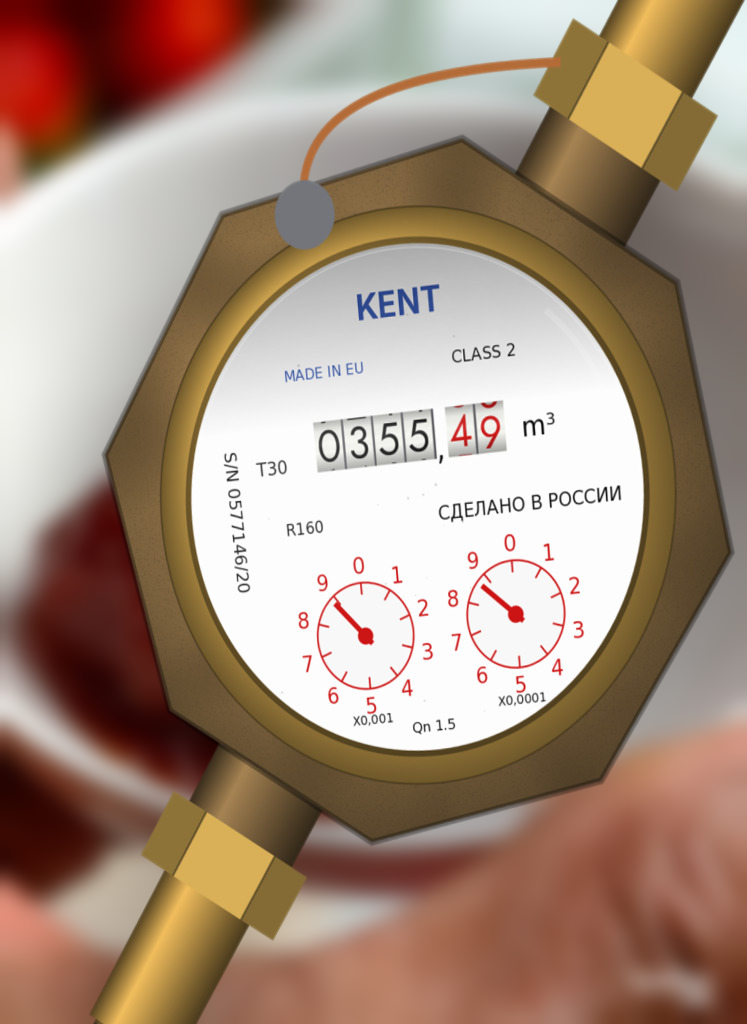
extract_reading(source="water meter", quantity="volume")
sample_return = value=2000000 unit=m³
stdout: value=355.4888 unit=m³
